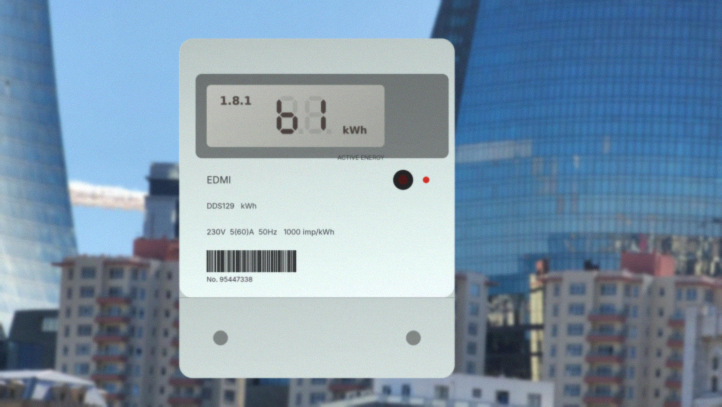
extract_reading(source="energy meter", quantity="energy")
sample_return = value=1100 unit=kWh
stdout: value=61 unit=kWh
